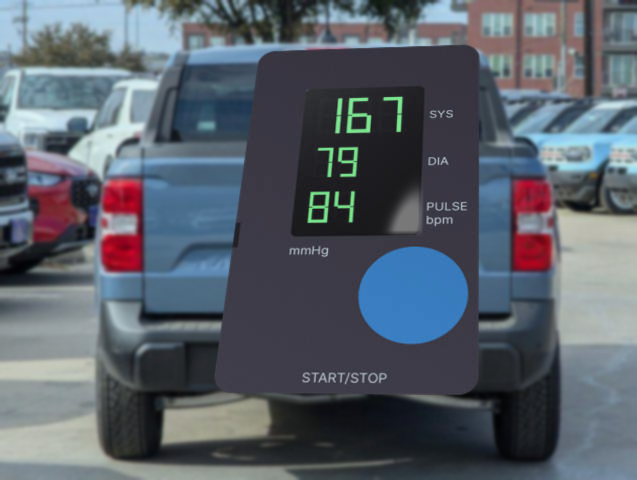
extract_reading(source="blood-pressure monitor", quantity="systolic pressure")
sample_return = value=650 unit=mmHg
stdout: value=167 unit=mmHg
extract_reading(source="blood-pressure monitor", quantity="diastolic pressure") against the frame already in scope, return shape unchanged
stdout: value=79 unit=mmHg
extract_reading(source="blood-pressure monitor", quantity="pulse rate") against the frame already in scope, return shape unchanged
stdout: value=84 unit=bpm
